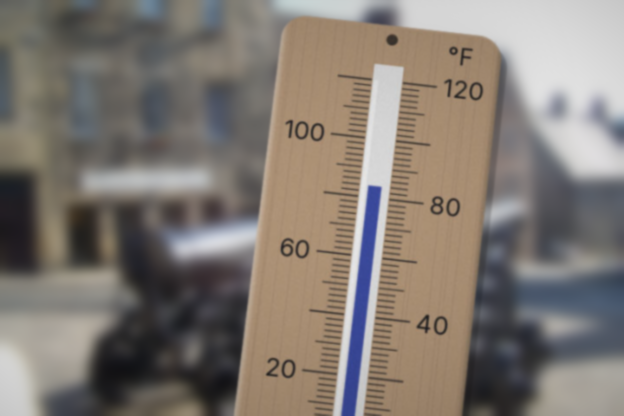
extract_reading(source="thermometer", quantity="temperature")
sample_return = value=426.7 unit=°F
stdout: value=84 unit=°F
